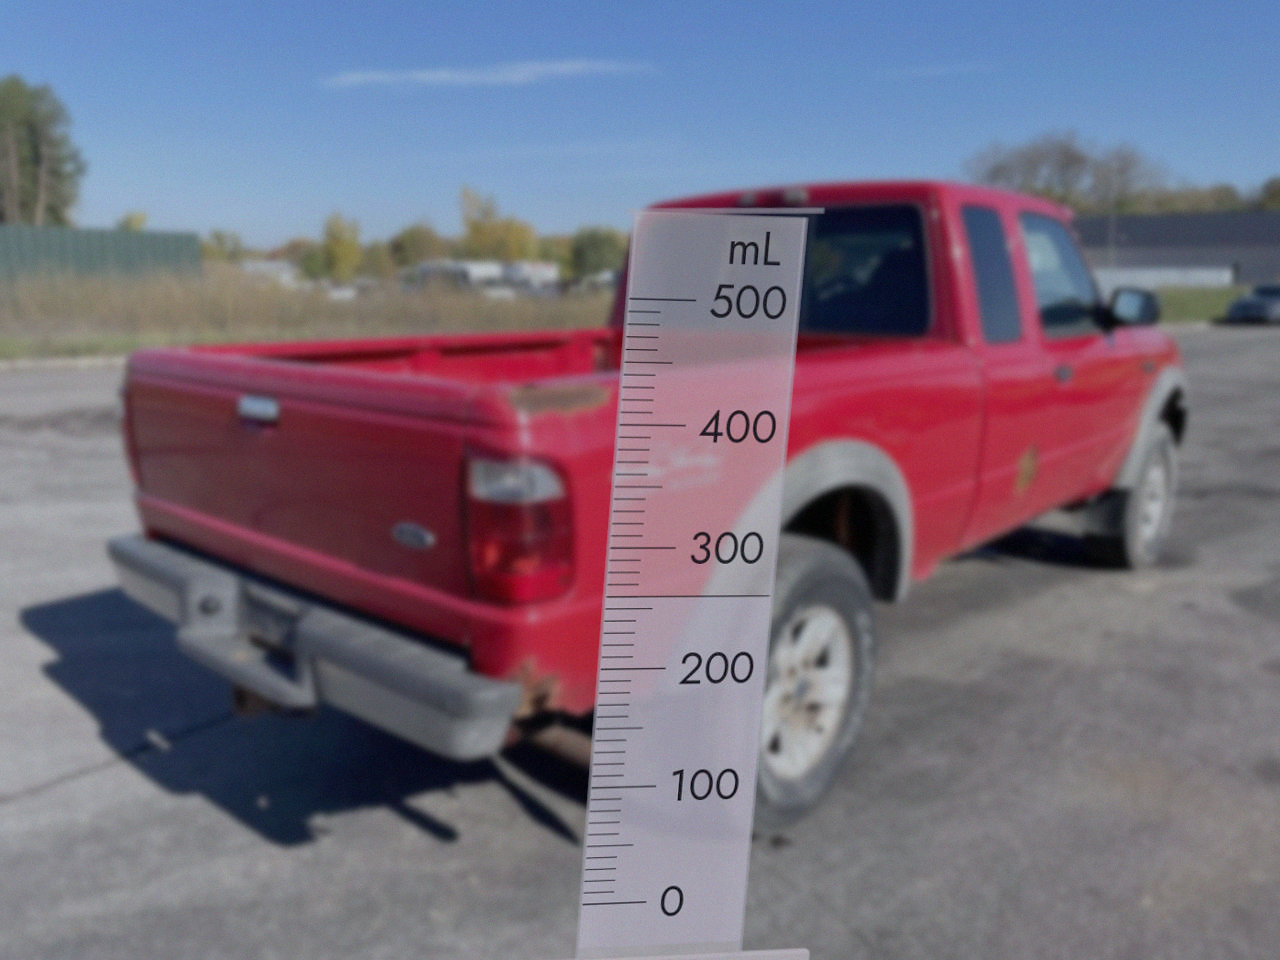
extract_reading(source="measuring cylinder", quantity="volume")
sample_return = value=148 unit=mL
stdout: value=260 unit=mL
